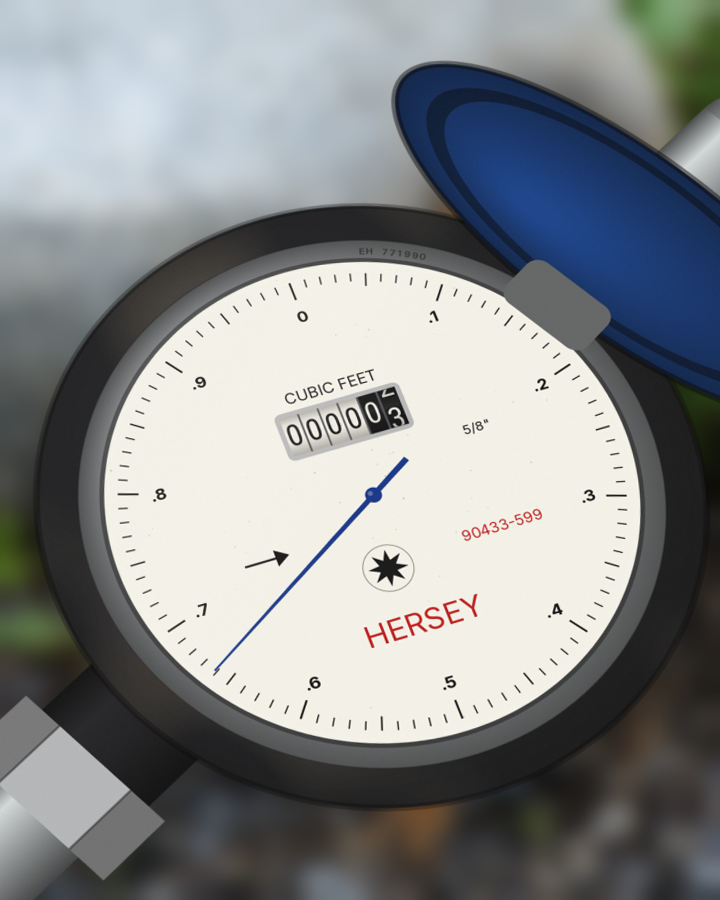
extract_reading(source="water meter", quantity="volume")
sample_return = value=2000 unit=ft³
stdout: value=2.66 unit=ft³
